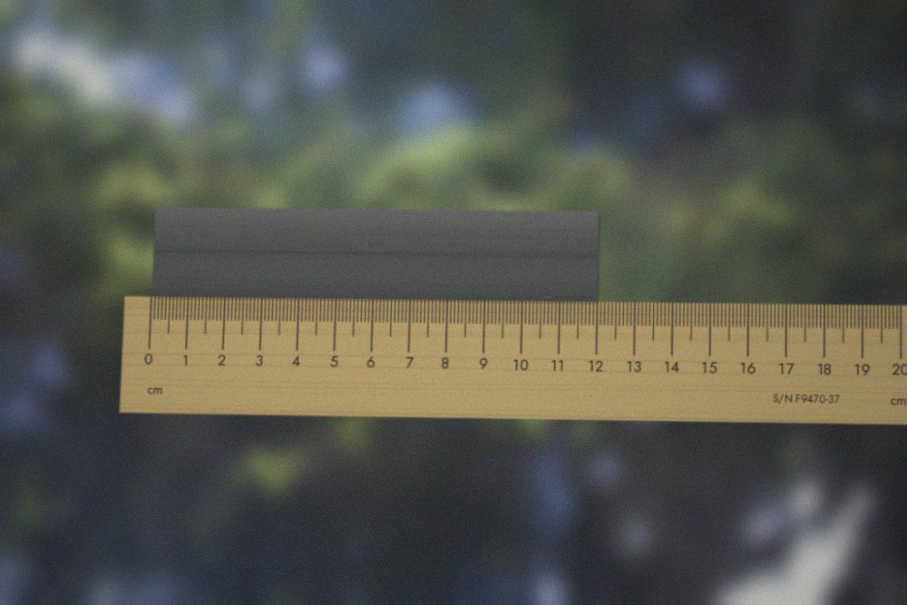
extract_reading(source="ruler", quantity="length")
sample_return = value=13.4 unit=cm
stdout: value=12 unit=cm
